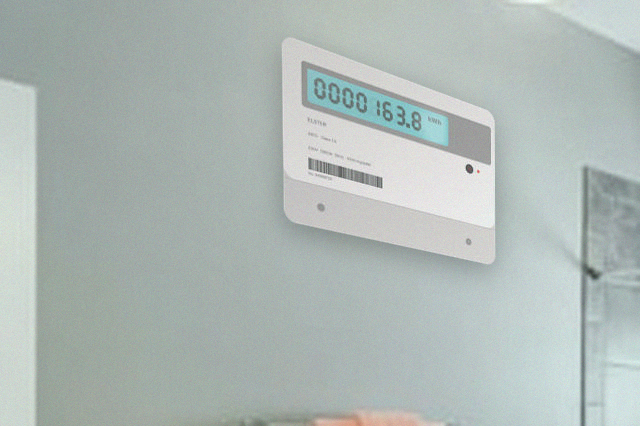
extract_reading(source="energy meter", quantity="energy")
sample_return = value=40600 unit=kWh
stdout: value=163.8 unit=kWh
